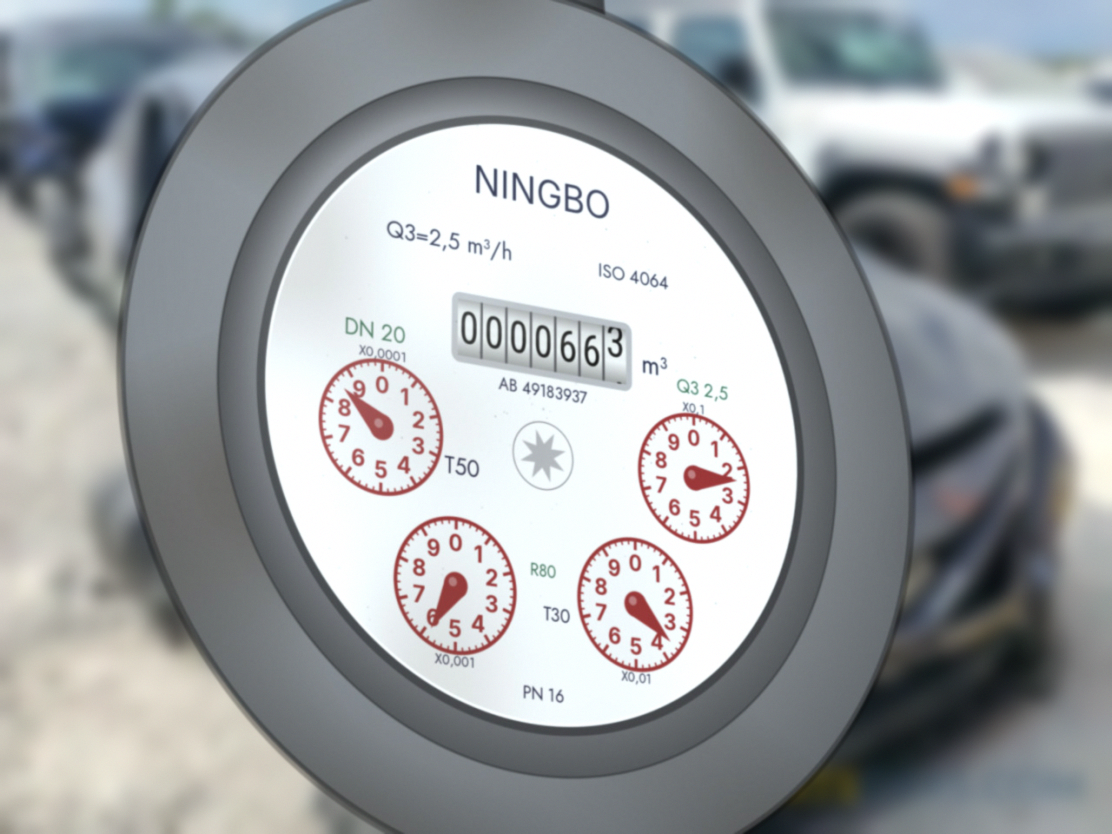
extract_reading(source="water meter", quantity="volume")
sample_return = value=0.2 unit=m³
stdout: value=663.2358 unit=m³
